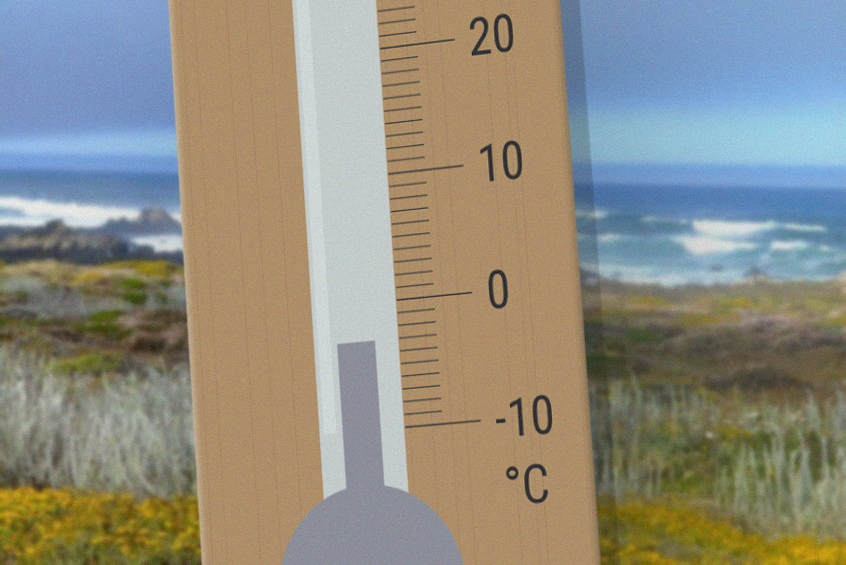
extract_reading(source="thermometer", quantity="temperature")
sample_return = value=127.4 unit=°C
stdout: value=-3 unit=°C
